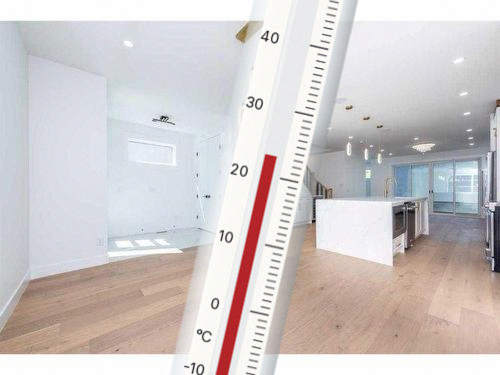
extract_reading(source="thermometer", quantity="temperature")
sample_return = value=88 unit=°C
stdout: value=23 unit=°C
